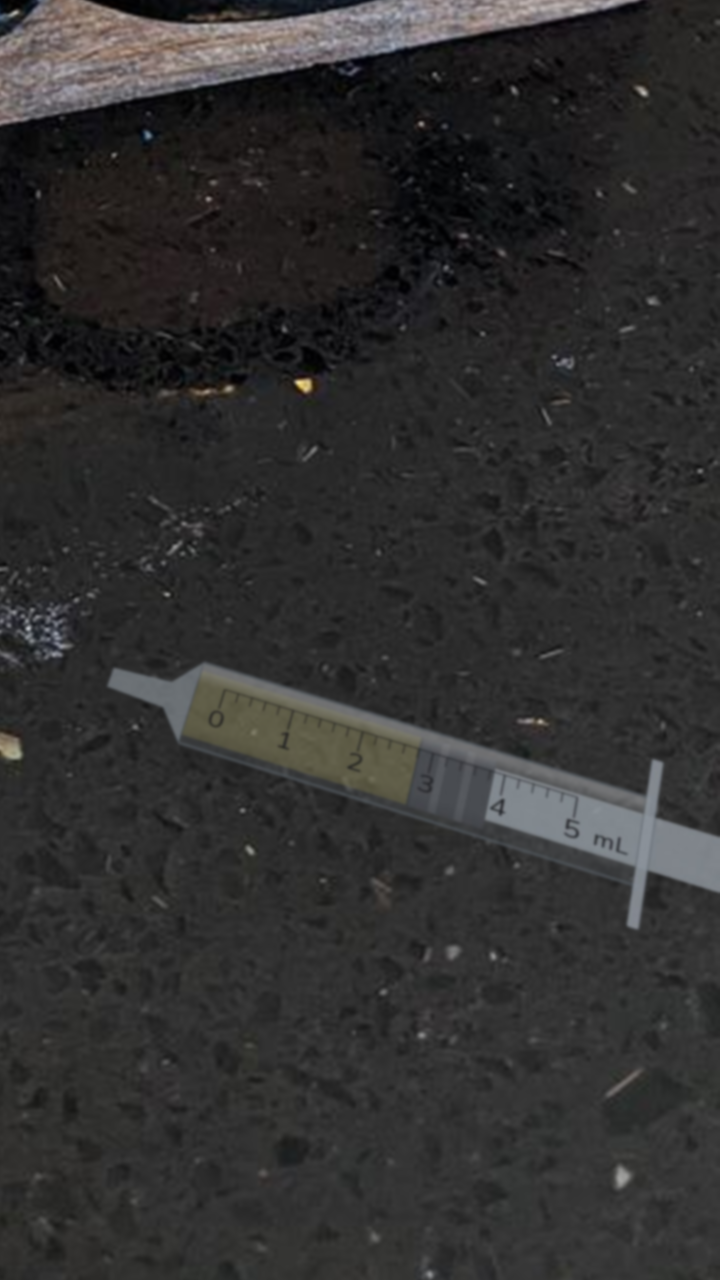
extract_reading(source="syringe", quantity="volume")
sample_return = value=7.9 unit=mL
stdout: value=2.8 unit=mL
